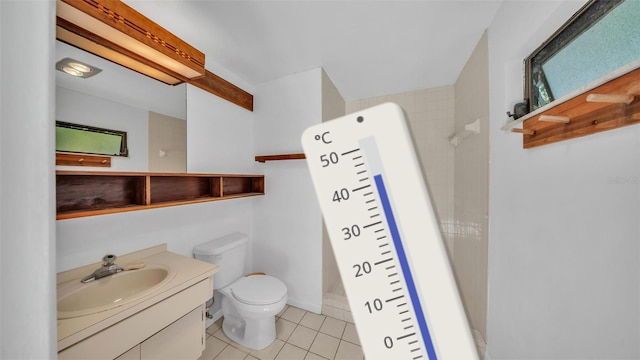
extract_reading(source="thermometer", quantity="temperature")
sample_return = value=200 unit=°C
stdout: value=42 unit=°C
